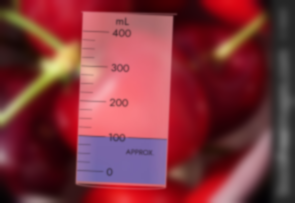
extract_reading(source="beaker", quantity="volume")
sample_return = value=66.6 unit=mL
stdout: value=100 unit=mL
